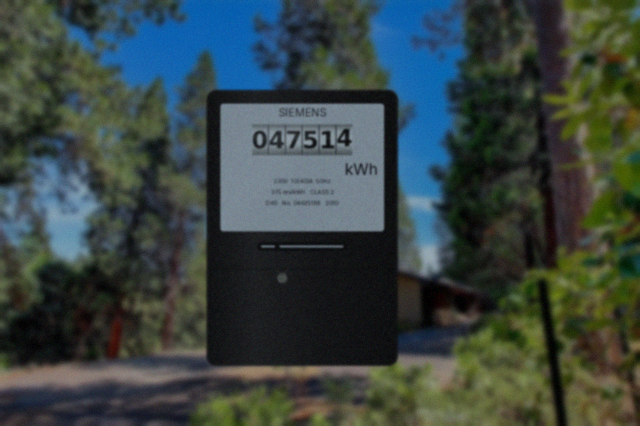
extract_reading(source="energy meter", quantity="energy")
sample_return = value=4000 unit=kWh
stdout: value=47514 unit=kWh
